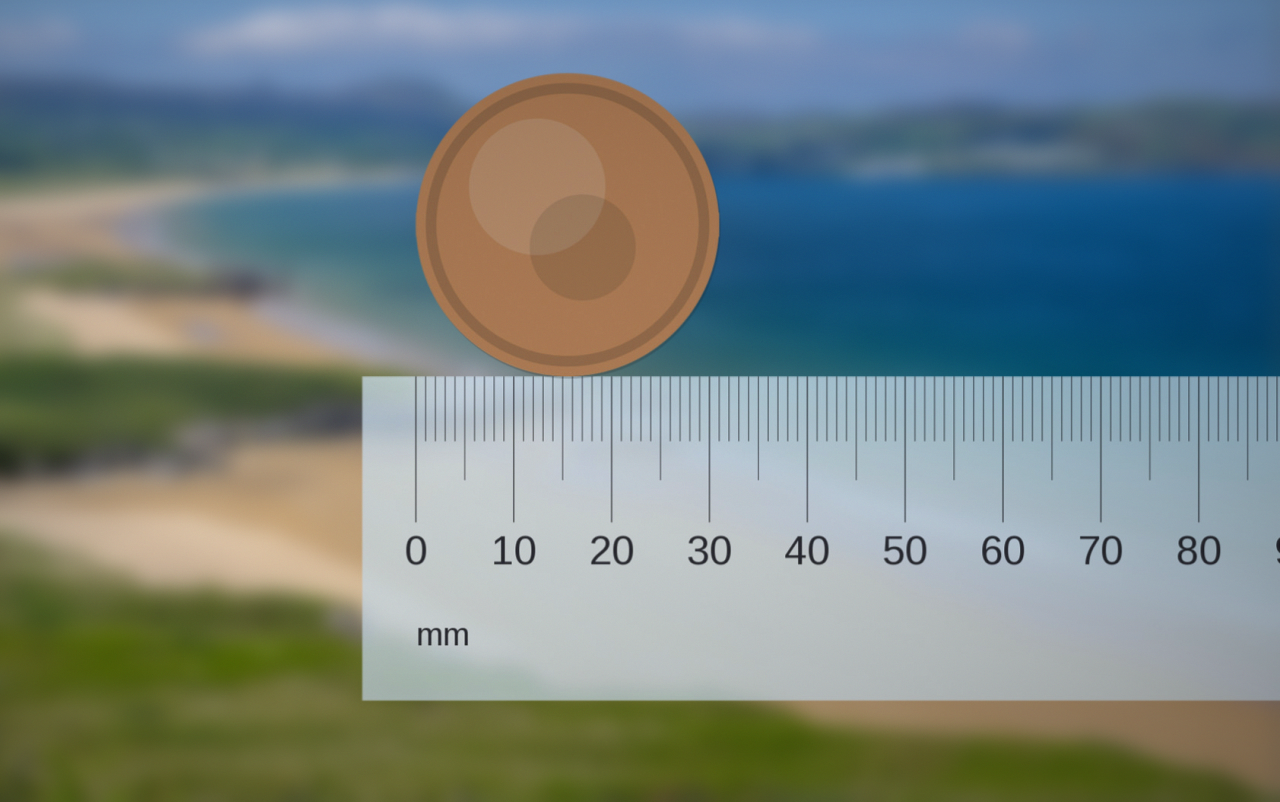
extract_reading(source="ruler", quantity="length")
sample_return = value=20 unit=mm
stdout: value=31 unit=mm
